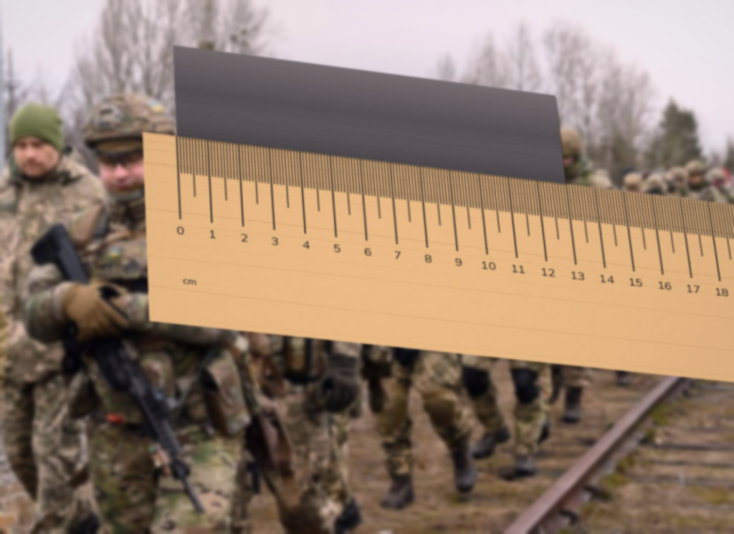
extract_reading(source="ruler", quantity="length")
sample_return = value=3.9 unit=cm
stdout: value=13 unit=cm
